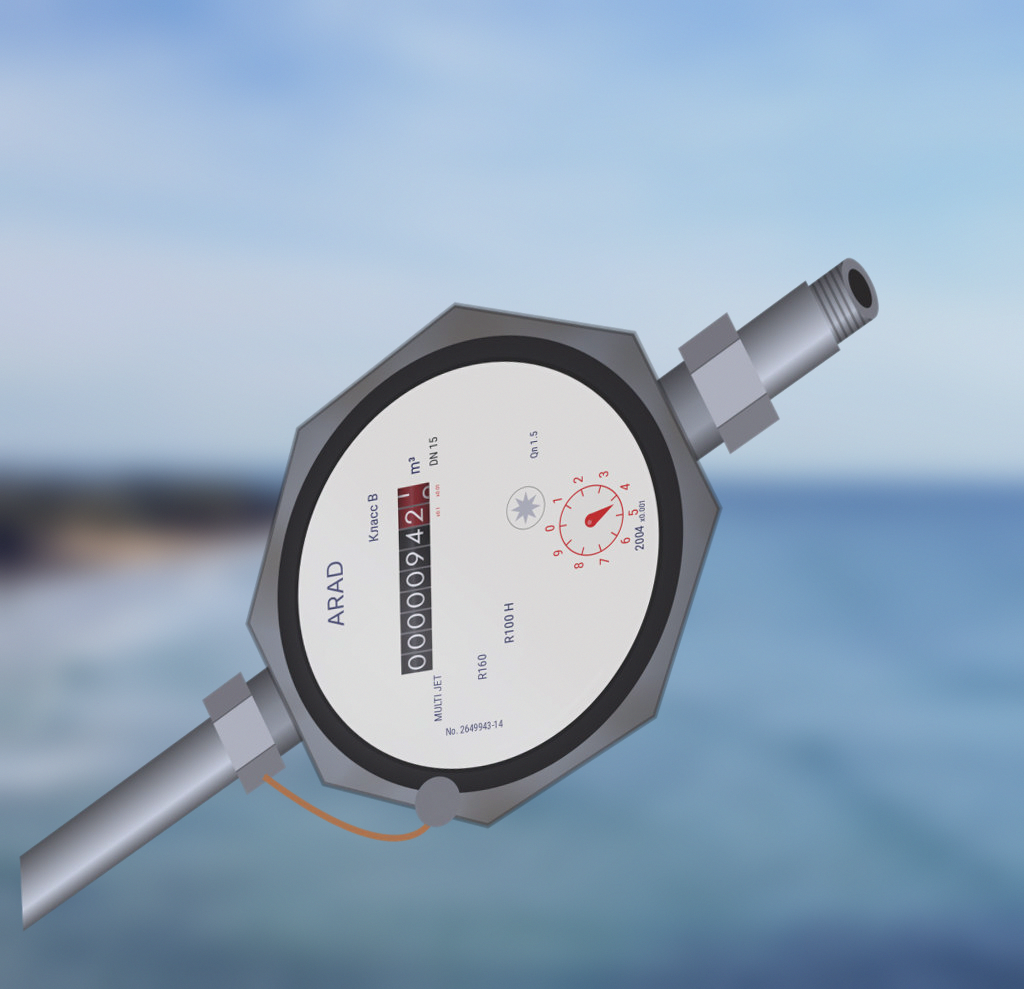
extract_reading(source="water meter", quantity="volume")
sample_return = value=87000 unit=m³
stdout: value=94.214 unit=m³
